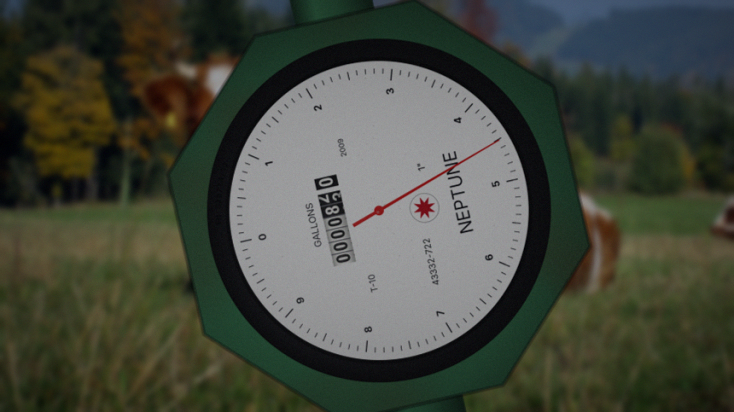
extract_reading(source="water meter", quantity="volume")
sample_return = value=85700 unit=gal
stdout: value=824.5 unit=gal
